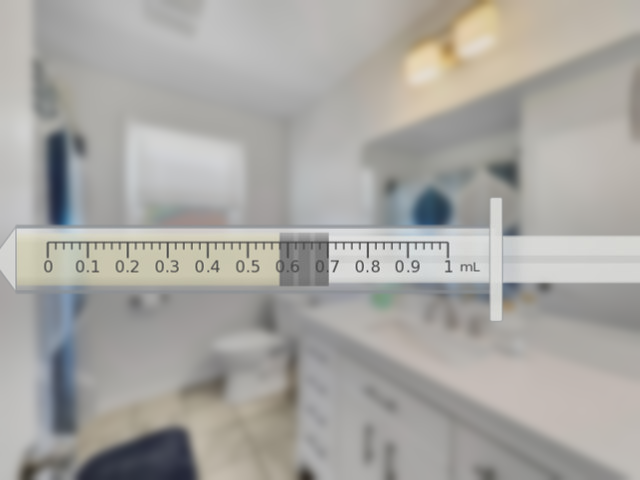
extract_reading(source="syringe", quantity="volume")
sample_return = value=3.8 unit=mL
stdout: value=0.58 unit=mL
